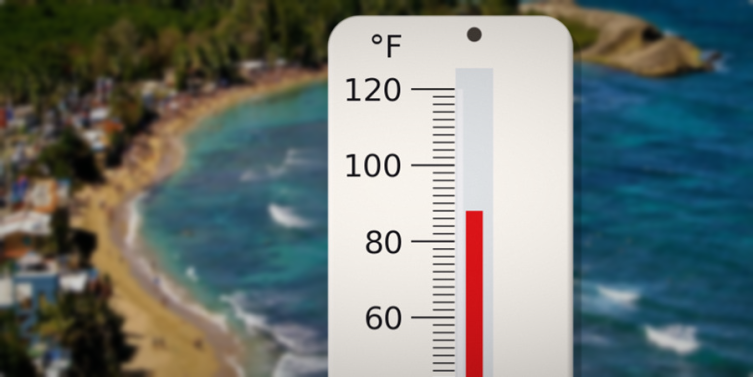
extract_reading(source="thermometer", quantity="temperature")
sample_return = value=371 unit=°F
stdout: value=88 unit=°F
